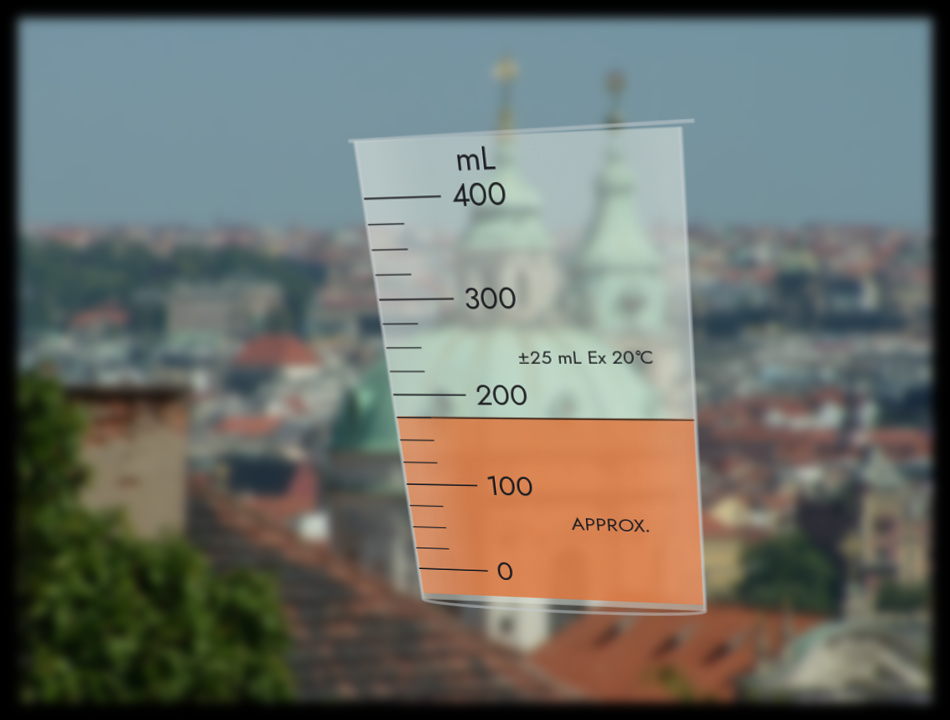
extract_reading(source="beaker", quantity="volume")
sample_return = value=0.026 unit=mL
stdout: value=175 unit=mL
